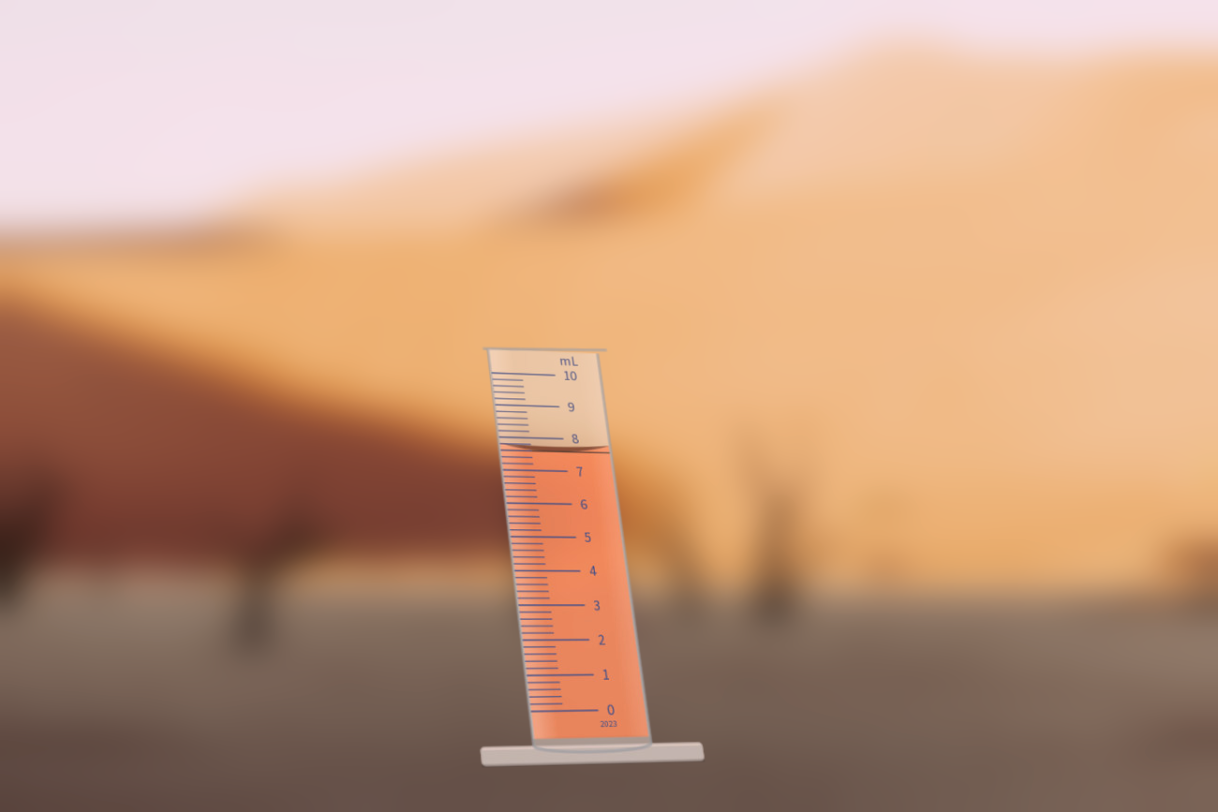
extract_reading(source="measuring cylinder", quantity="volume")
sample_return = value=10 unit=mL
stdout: value=7.6 unit=mL
